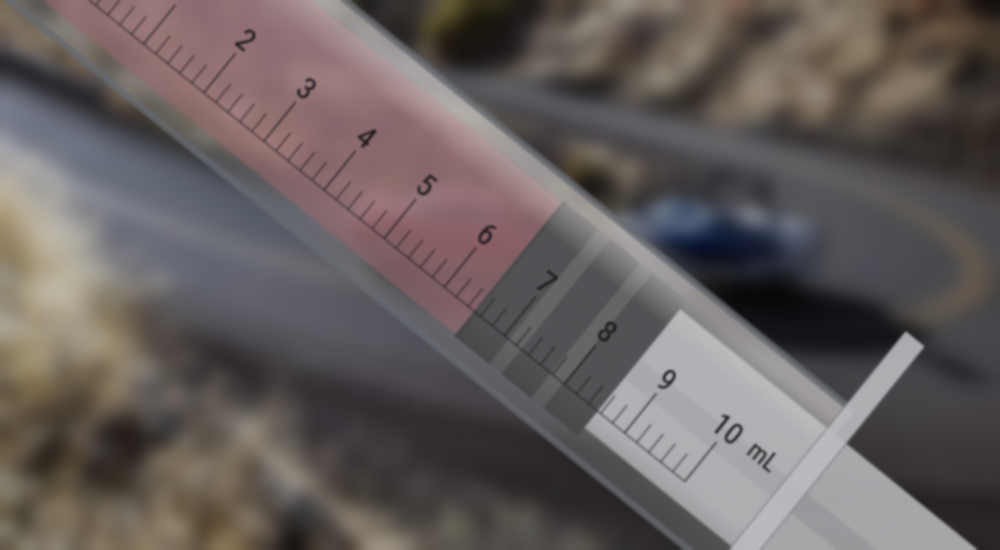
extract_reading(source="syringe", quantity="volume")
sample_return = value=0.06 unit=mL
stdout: value=6.5 unit=mL
